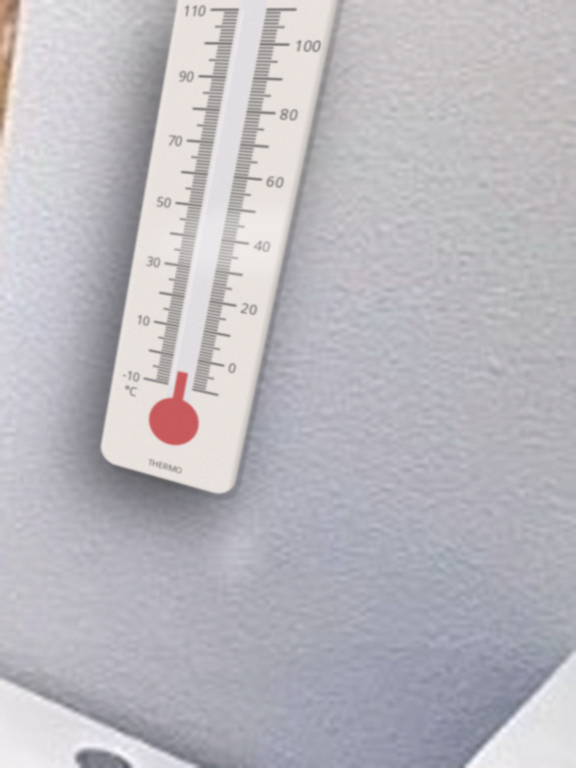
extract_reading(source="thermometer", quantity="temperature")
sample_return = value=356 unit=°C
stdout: value=-5 unit=°C
